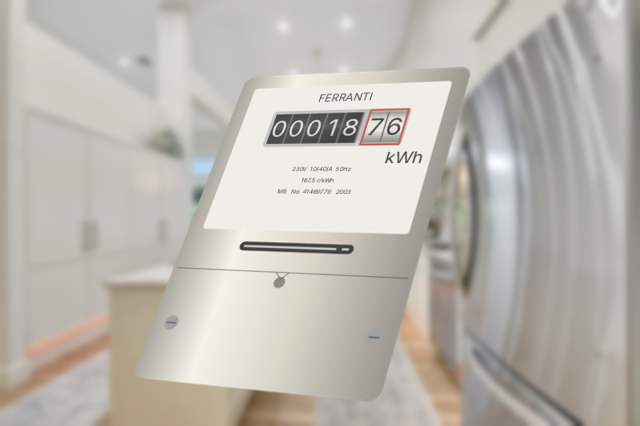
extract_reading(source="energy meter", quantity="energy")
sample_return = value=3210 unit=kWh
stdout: value=18.76 unit=kWh
